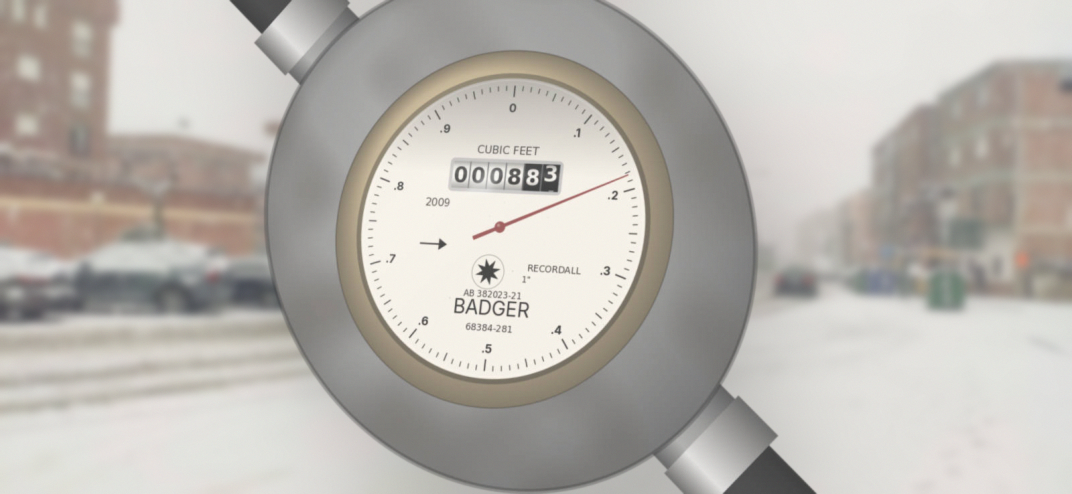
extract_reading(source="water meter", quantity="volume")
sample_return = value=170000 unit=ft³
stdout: value=883.18 unit=ft³
